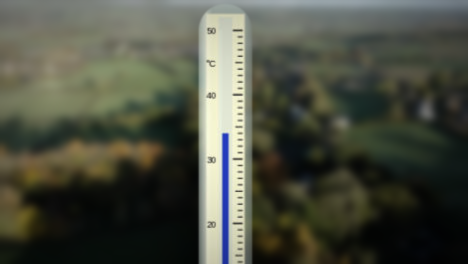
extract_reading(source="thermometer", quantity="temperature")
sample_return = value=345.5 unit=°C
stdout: value=34 unit=°C
